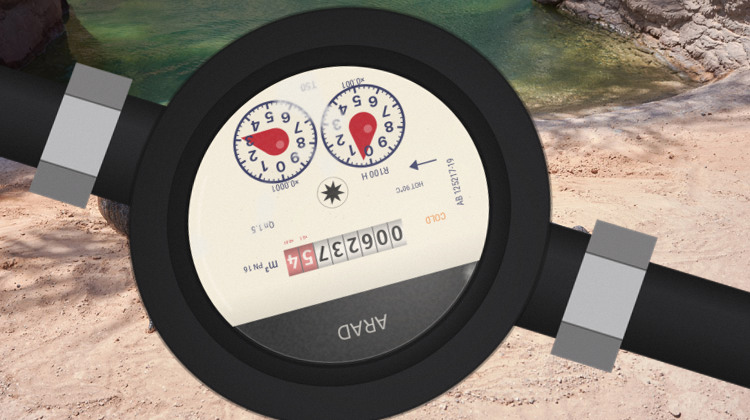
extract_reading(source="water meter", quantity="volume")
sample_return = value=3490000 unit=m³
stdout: value=6237.5403 unit=m³
